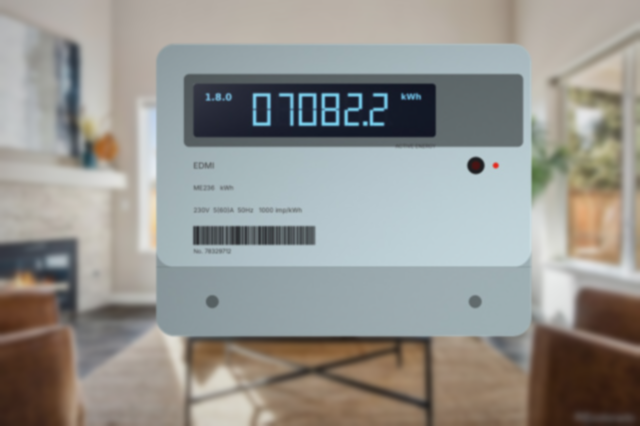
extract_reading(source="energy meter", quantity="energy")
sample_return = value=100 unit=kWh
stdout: value=7082.2 unit=kWh
